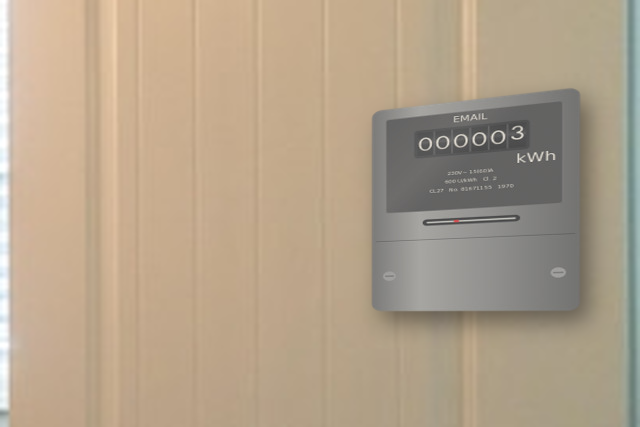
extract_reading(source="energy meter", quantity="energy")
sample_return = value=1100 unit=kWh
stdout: value=3 unit=kWh
